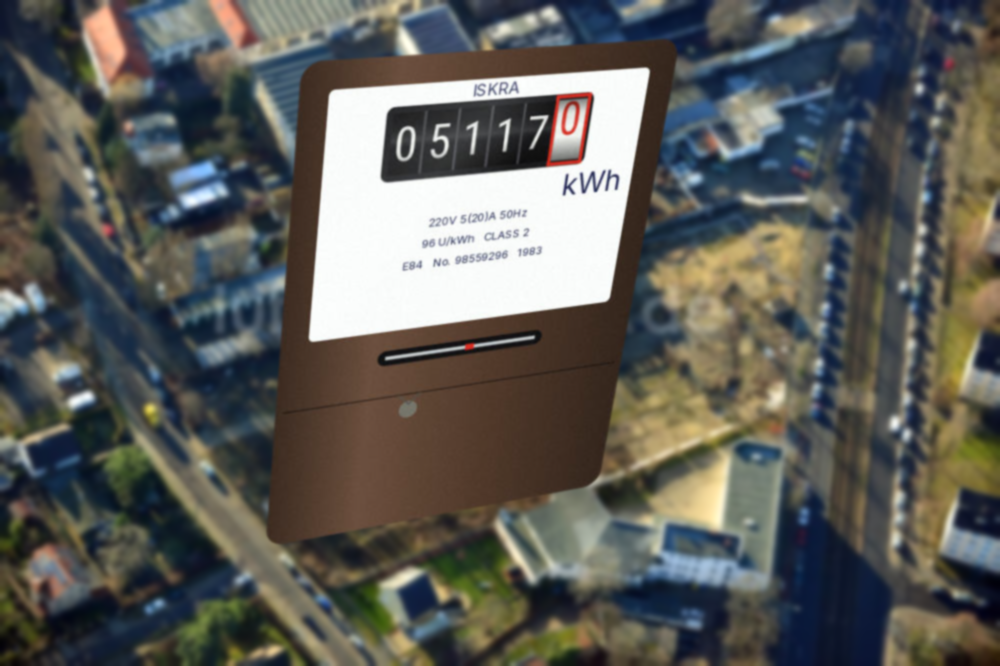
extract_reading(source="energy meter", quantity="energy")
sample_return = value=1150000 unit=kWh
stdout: value=5117.0 unit=kWh
